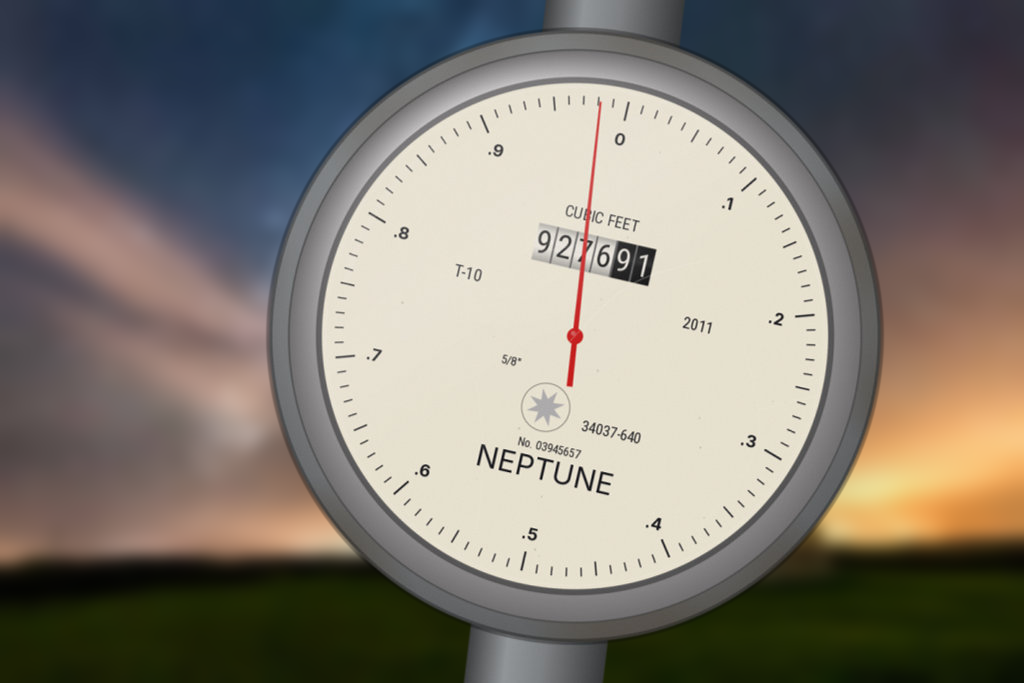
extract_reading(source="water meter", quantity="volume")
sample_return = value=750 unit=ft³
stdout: value=927690.98 unit=ft³
